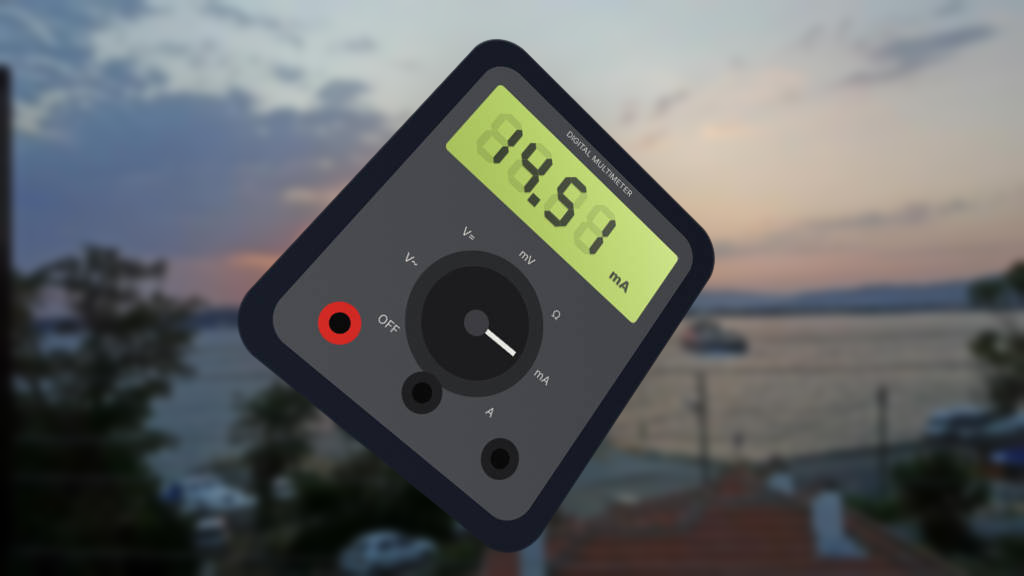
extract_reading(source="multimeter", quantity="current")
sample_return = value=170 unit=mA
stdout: value=14.51 unit=mA
